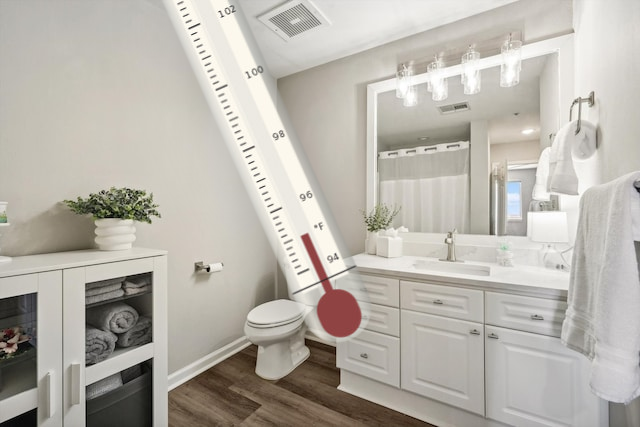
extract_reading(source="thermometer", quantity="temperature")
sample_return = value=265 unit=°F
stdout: value=95 unit=°F
